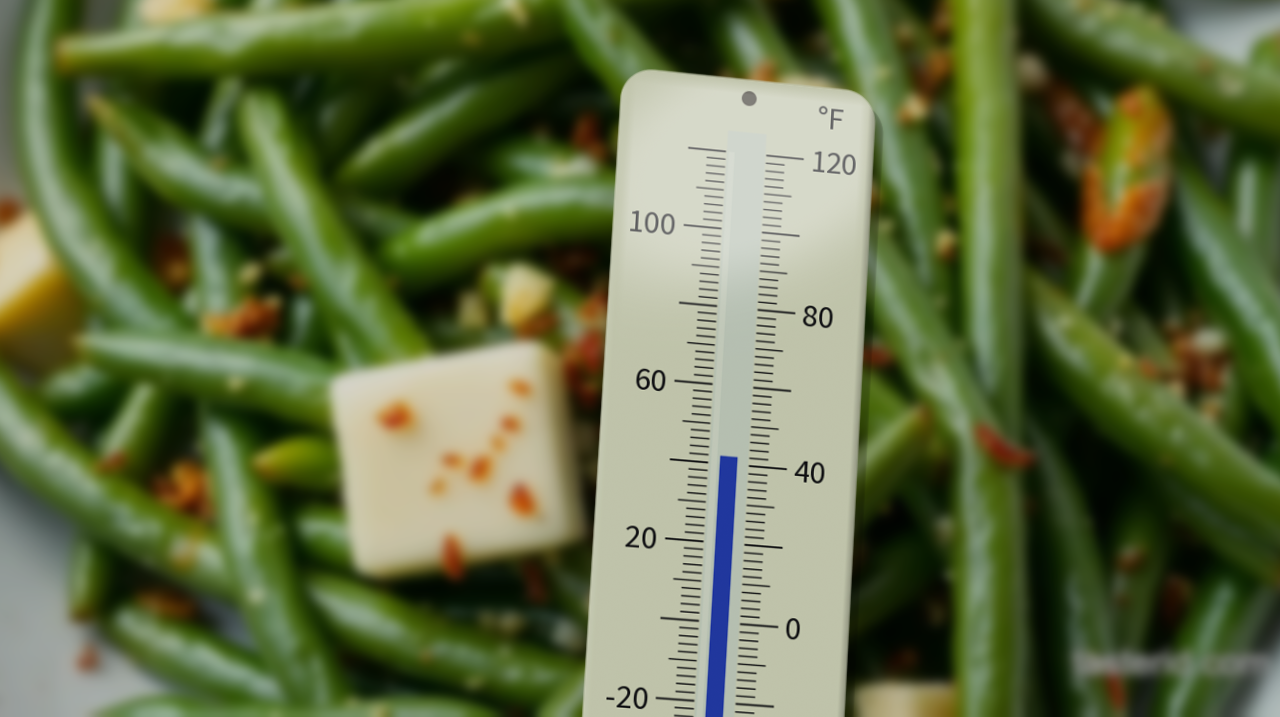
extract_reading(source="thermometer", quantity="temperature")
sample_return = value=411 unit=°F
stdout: value=42 unit=°F
